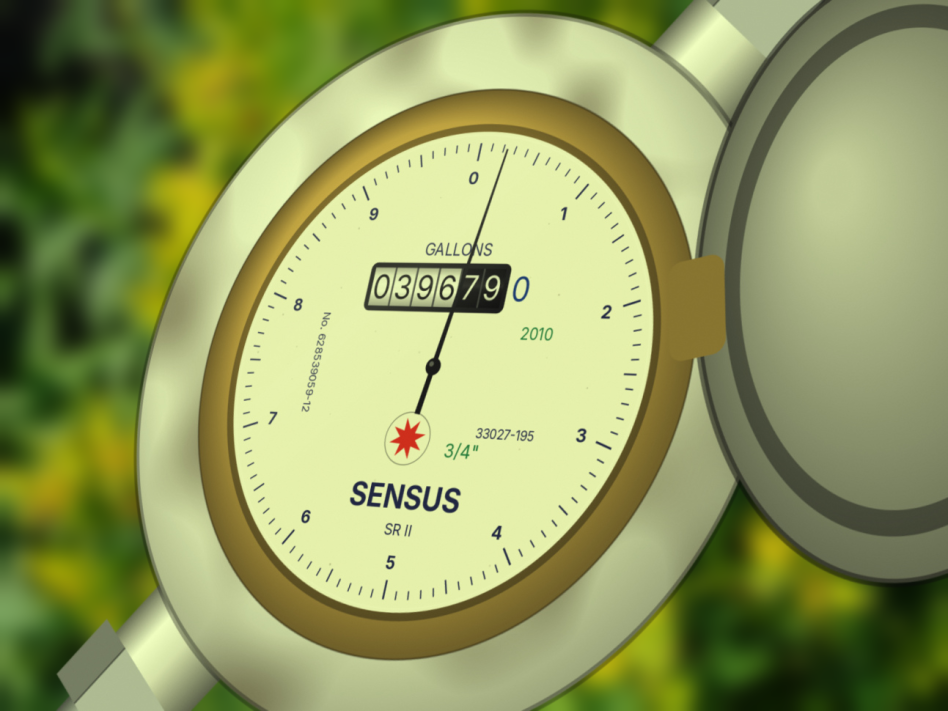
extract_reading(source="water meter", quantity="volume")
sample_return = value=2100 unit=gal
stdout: value=396790.2 unit=gal
